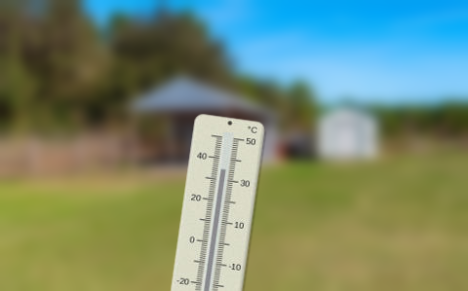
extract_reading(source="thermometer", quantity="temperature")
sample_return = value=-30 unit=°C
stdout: value=35 unit=°C
